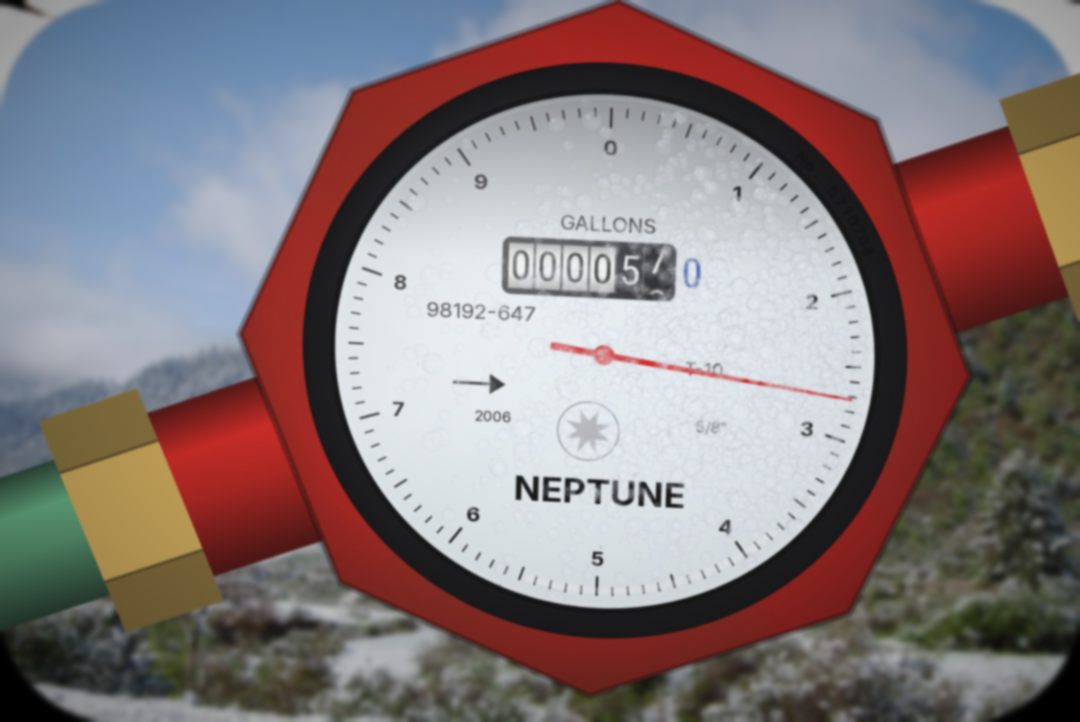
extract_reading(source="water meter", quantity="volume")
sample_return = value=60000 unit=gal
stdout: value=572.7 unit=gal
